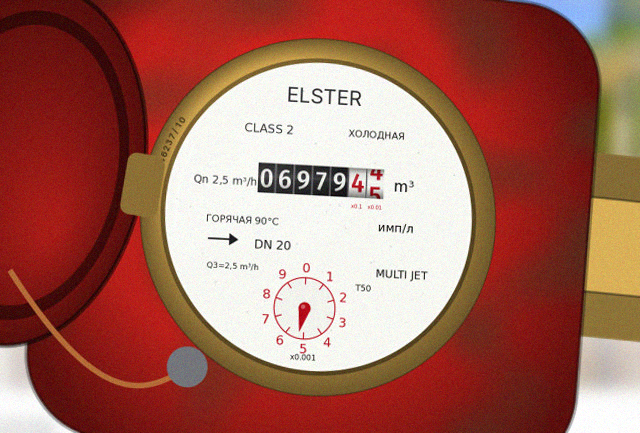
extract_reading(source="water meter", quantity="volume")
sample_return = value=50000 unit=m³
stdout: value=6979.445 unit=m³
